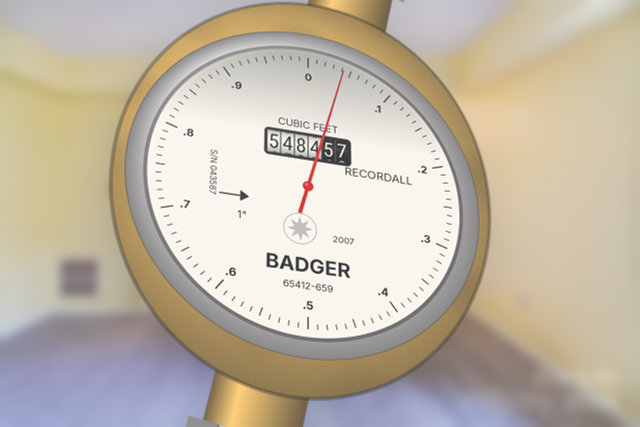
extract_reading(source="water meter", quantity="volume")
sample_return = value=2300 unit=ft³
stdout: value=548457.04 unit=ft³
